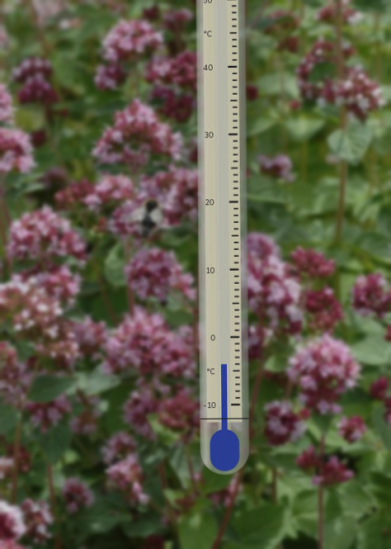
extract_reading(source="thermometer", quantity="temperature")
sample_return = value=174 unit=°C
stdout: value=-4 unit=°C
